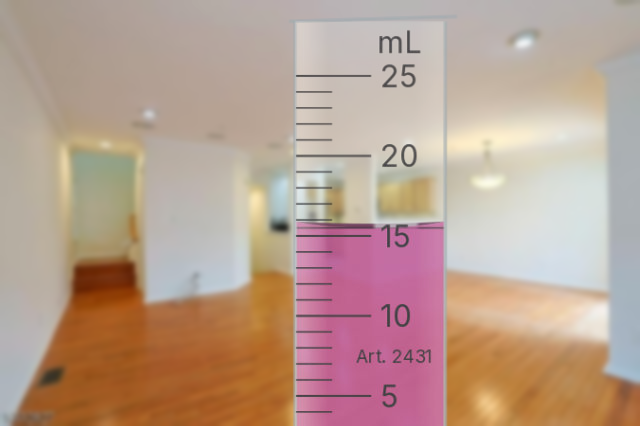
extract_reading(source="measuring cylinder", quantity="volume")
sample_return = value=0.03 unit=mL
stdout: value=15.5 unit=mL
